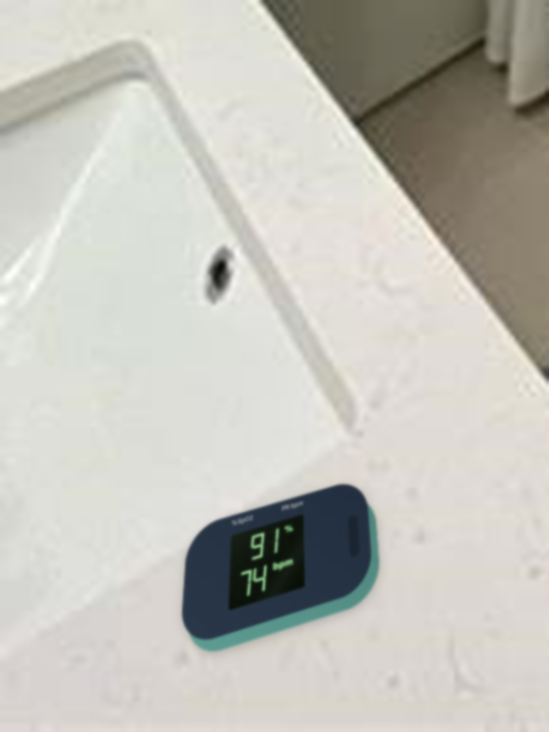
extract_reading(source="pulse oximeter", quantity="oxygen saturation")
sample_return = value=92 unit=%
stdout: value=91 unit=%
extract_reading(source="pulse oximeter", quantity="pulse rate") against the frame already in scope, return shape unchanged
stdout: value=74 unit=bpm
